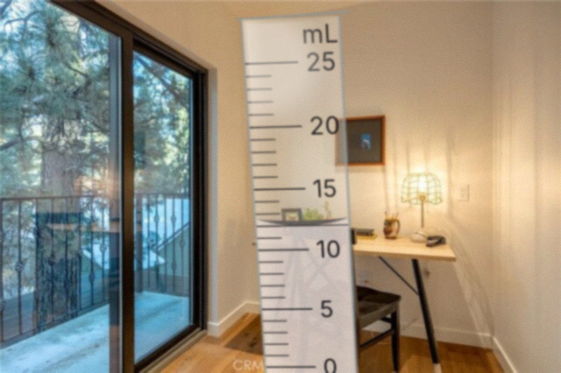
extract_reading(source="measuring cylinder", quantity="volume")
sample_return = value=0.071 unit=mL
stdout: value=12 unit=mL
